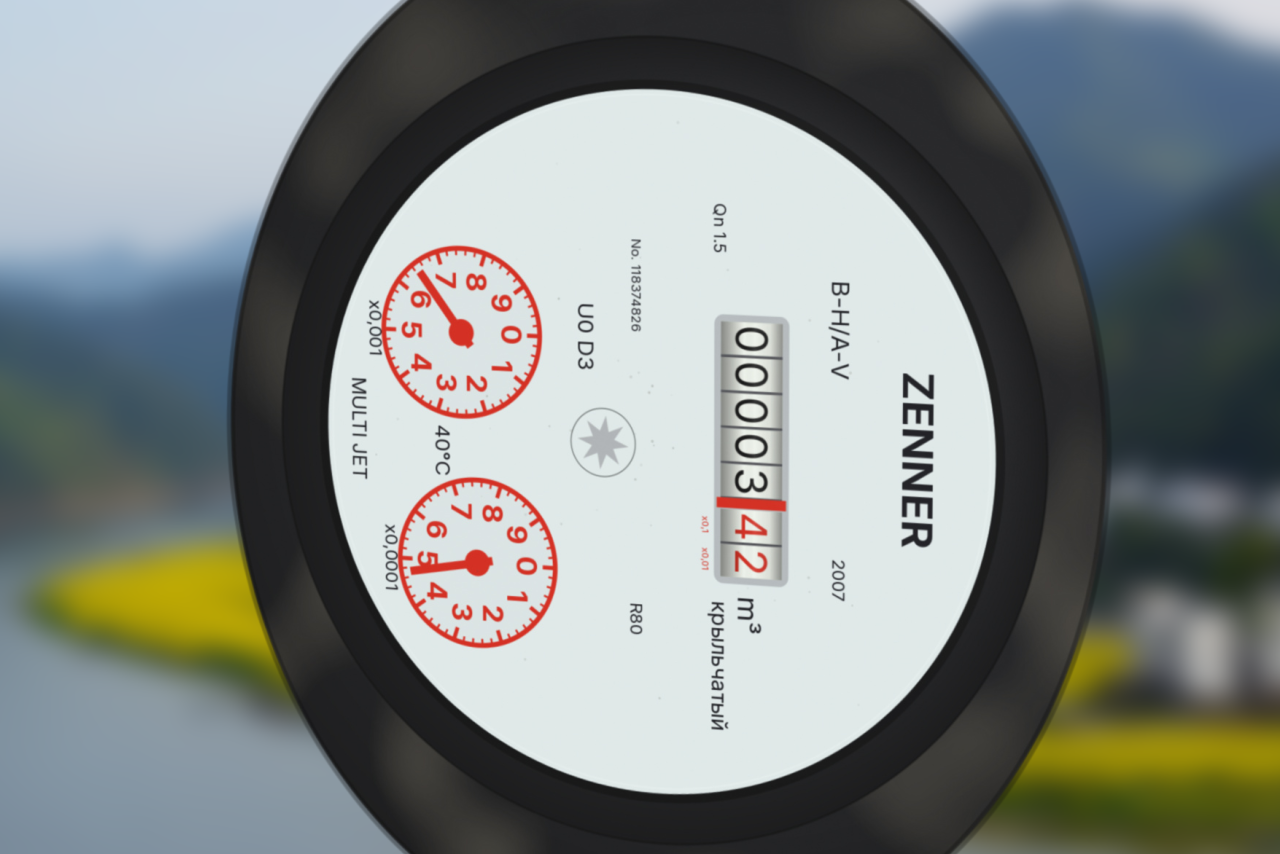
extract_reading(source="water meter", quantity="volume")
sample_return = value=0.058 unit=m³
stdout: value=3.4264 unit=m³
